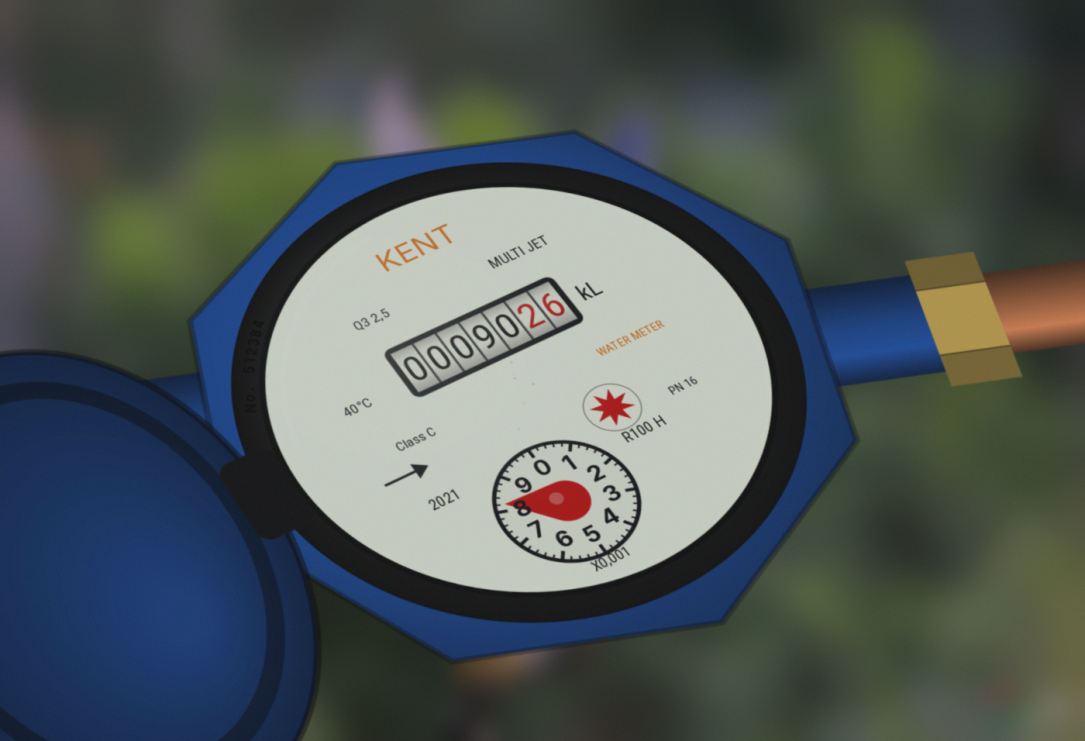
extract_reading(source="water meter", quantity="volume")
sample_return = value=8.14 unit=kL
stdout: value=90.268 unit=kL
